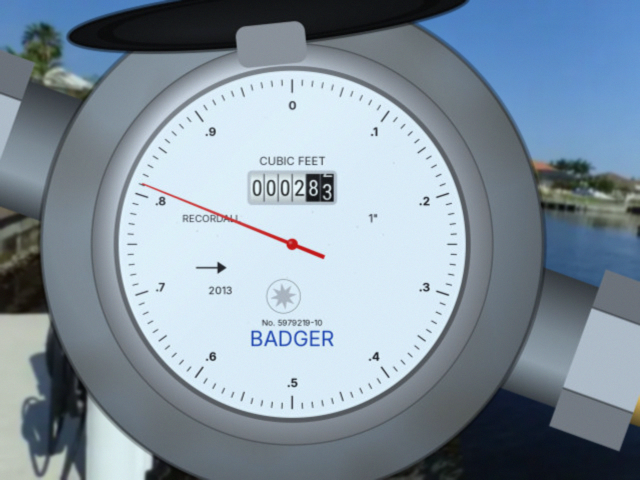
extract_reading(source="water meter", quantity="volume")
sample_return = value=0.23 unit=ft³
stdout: value=282.81 unit=ft³
